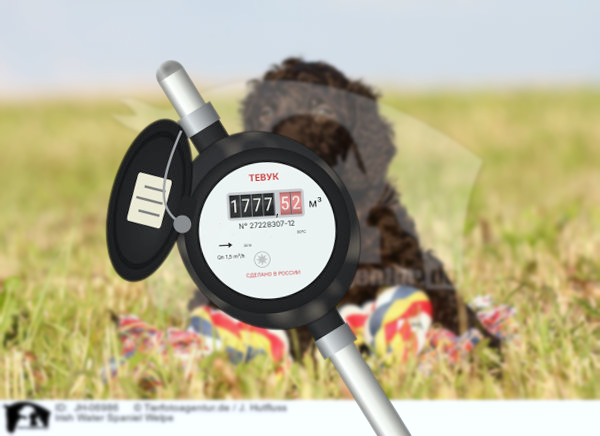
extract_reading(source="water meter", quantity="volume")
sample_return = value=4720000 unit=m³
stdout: value=1777.52 unit=m³
